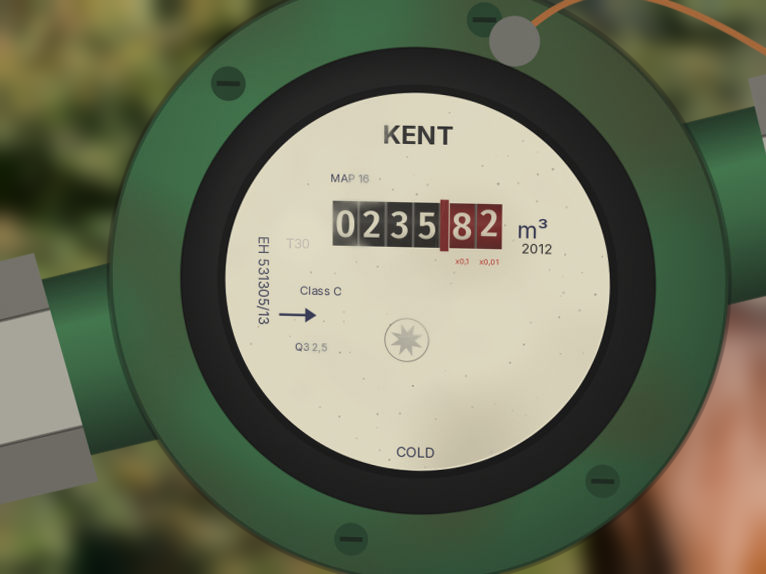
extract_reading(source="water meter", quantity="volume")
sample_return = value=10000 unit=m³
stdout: value=235.82 unit=m³
